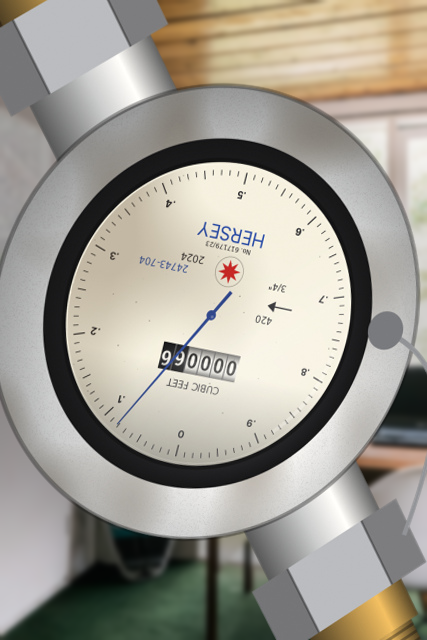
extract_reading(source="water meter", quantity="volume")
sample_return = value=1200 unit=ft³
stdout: value=66.08 unit=ft³
